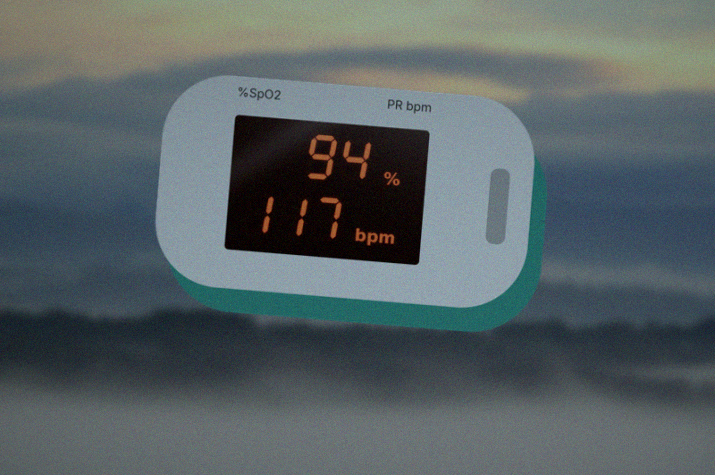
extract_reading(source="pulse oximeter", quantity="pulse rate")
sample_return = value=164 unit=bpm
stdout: value=117 unit=bpm
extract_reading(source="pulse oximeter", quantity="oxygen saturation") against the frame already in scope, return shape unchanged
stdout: value=94 unit=%
